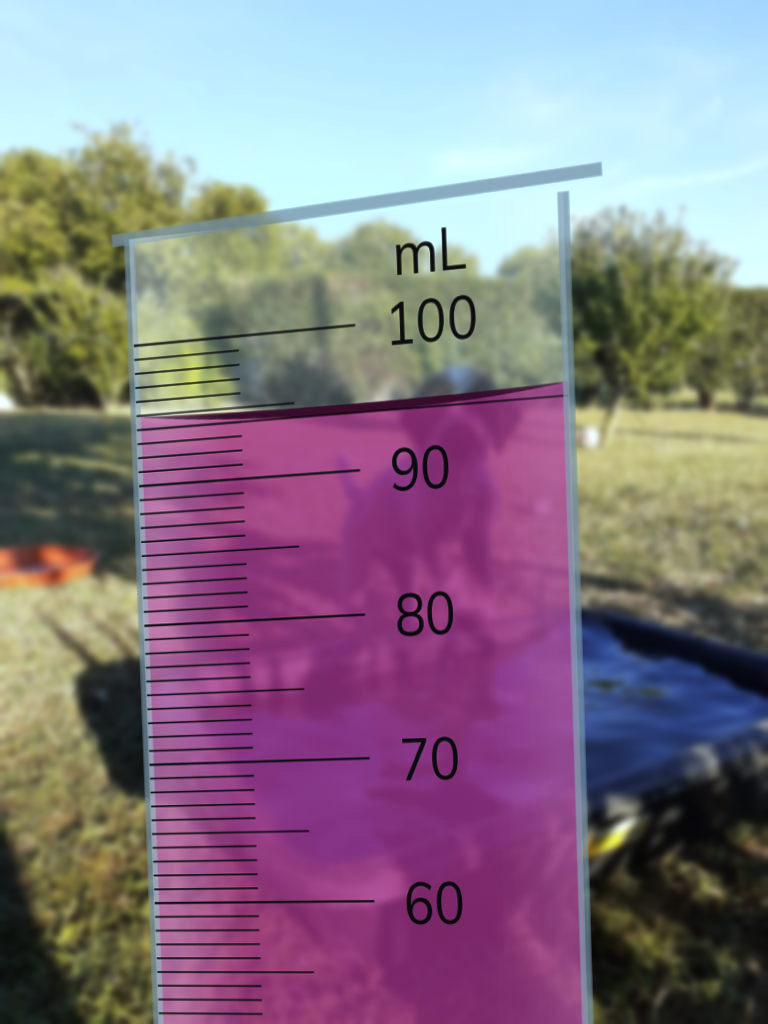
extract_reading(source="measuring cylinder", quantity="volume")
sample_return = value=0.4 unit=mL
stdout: value=94 unit=mL
